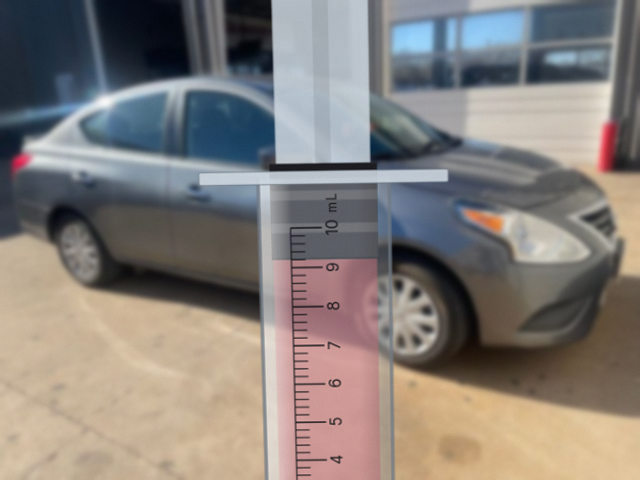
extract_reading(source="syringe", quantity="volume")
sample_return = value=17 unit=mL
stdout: value=9.2 unit=mL
